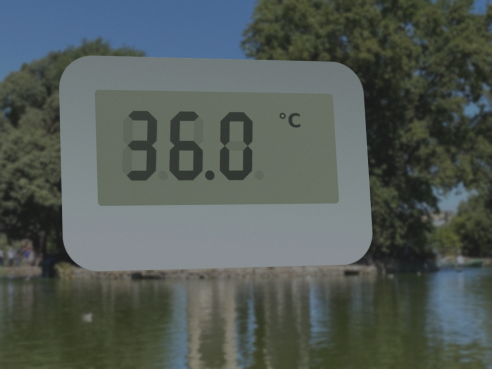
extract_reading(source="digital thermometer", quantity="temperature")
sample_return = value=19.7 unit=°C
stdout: value=36.0 unit=°C
